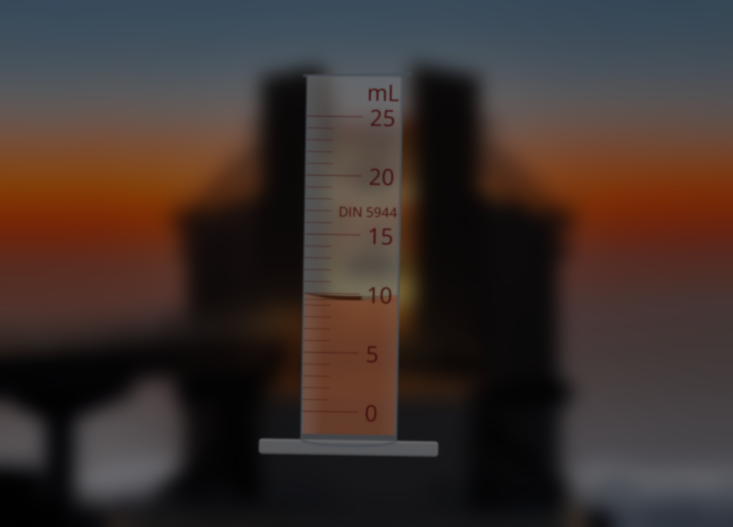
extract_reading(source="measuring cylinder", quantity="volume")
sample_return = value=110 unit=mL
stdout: value=9.5 unit=mL
